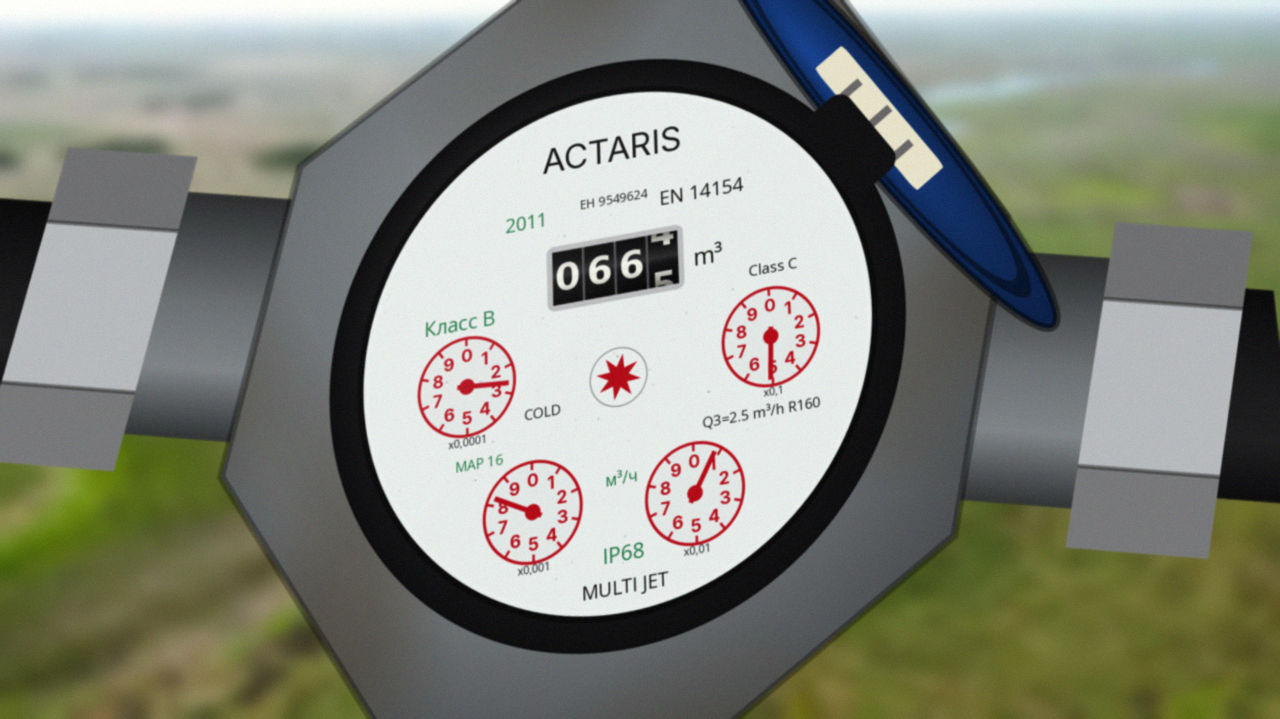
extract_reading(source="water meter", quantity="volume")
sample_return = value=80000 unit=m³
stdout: value=664.5082 unit=m³
